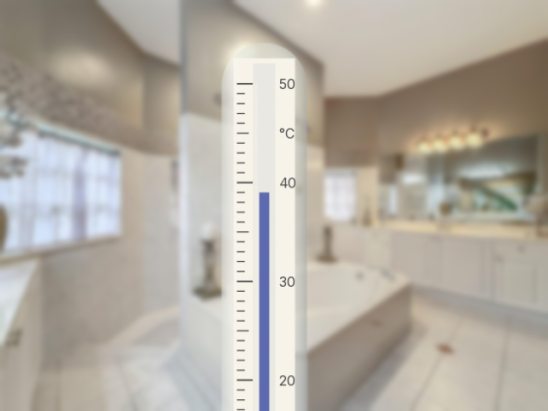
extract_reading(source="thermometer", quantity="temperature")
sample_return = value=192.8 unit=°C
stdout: value=39 unit=°C
